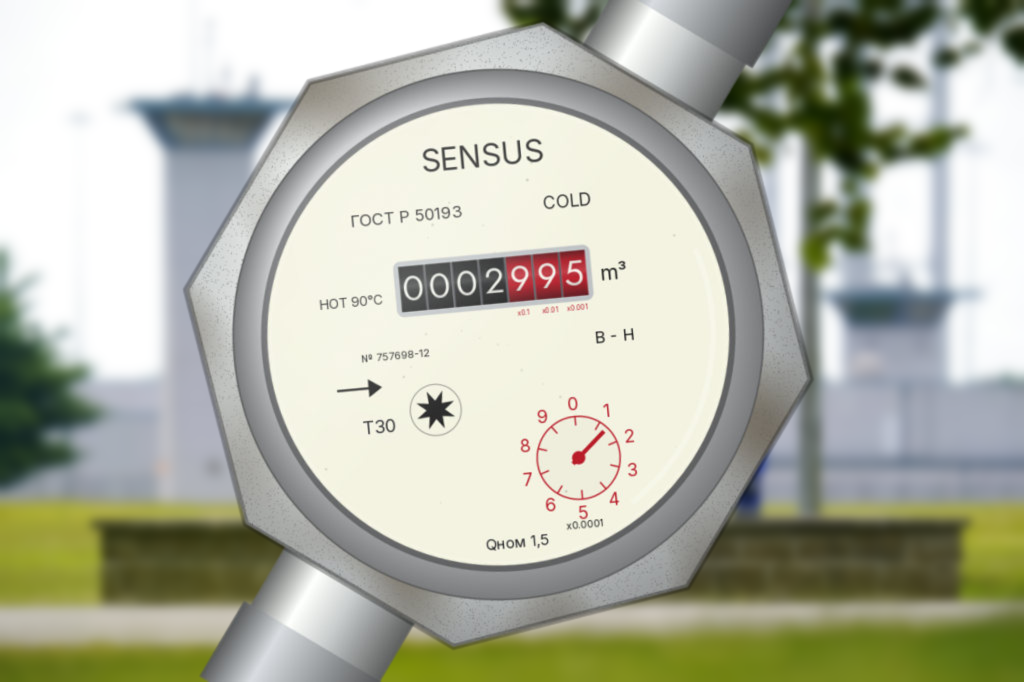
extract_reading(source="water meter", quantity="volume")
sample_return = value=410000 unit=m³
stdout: value=2.9951 unit=m³
